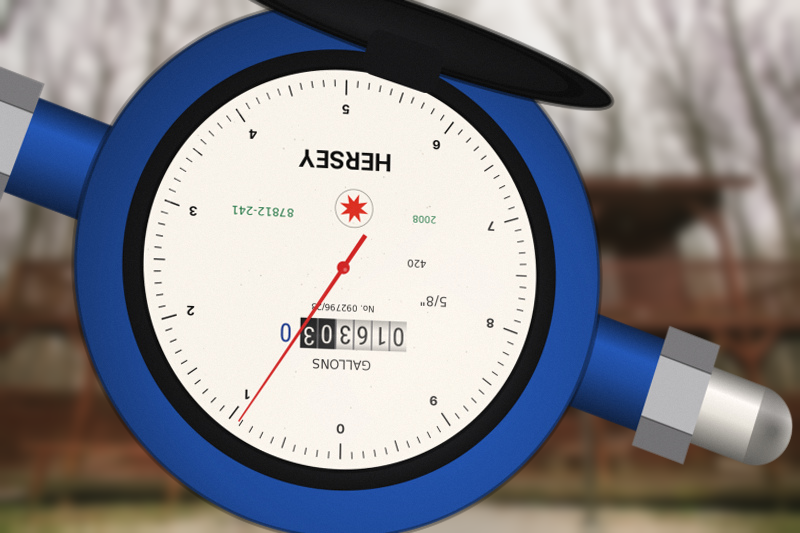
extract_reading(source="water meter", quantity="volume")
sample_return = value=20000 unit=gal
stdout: value=163030.9 unit=gal
